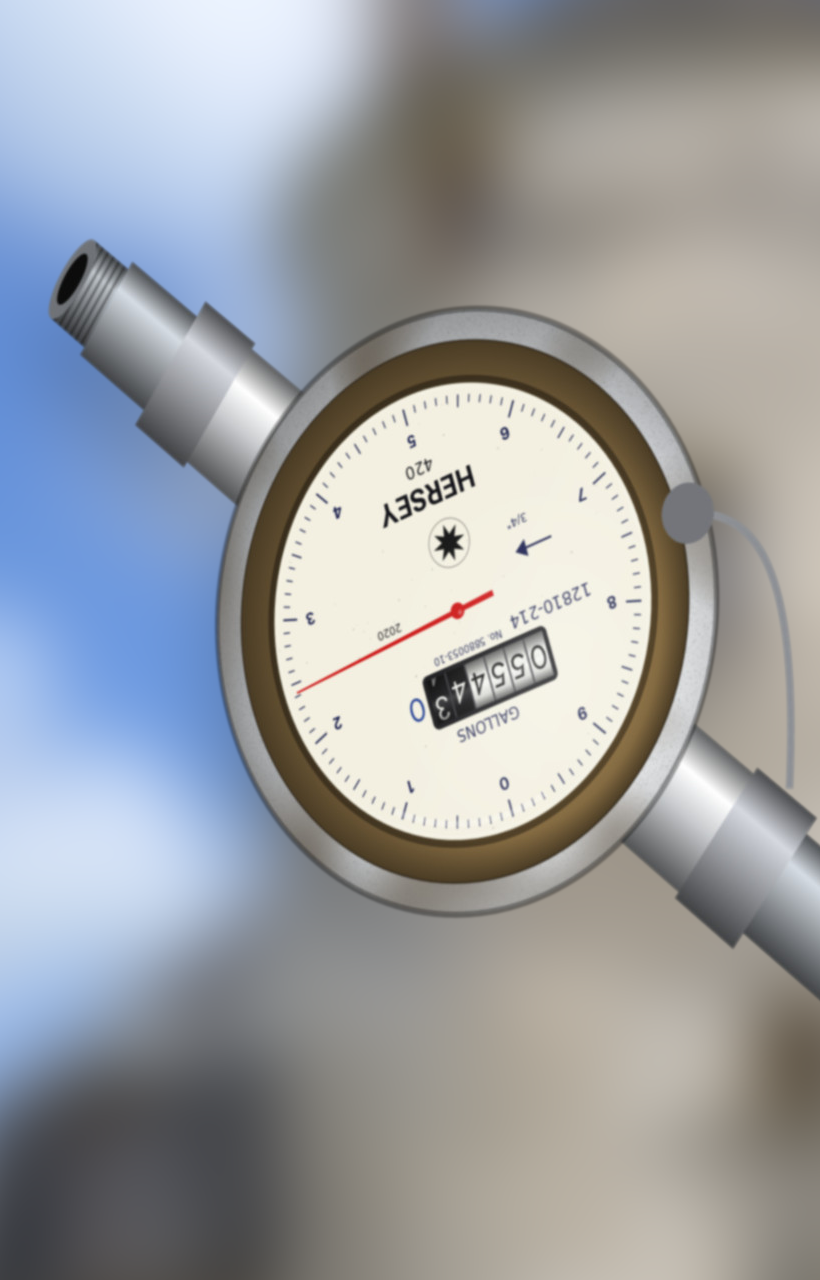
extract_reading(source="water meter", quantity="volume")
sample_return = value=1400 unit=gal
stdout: value=554432.4 unit=gal
